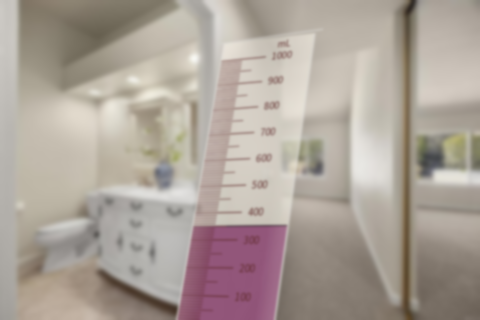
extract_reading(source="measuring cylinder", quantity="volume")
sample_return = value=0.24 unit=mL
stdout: value=350 unit=mL
